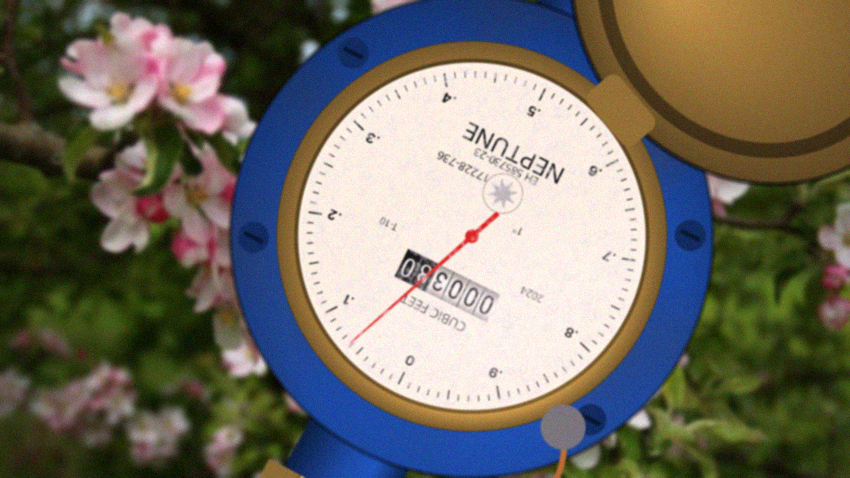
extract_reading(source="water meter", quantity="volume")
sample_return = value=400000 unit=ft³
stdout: value=380.06 unit=ft³
